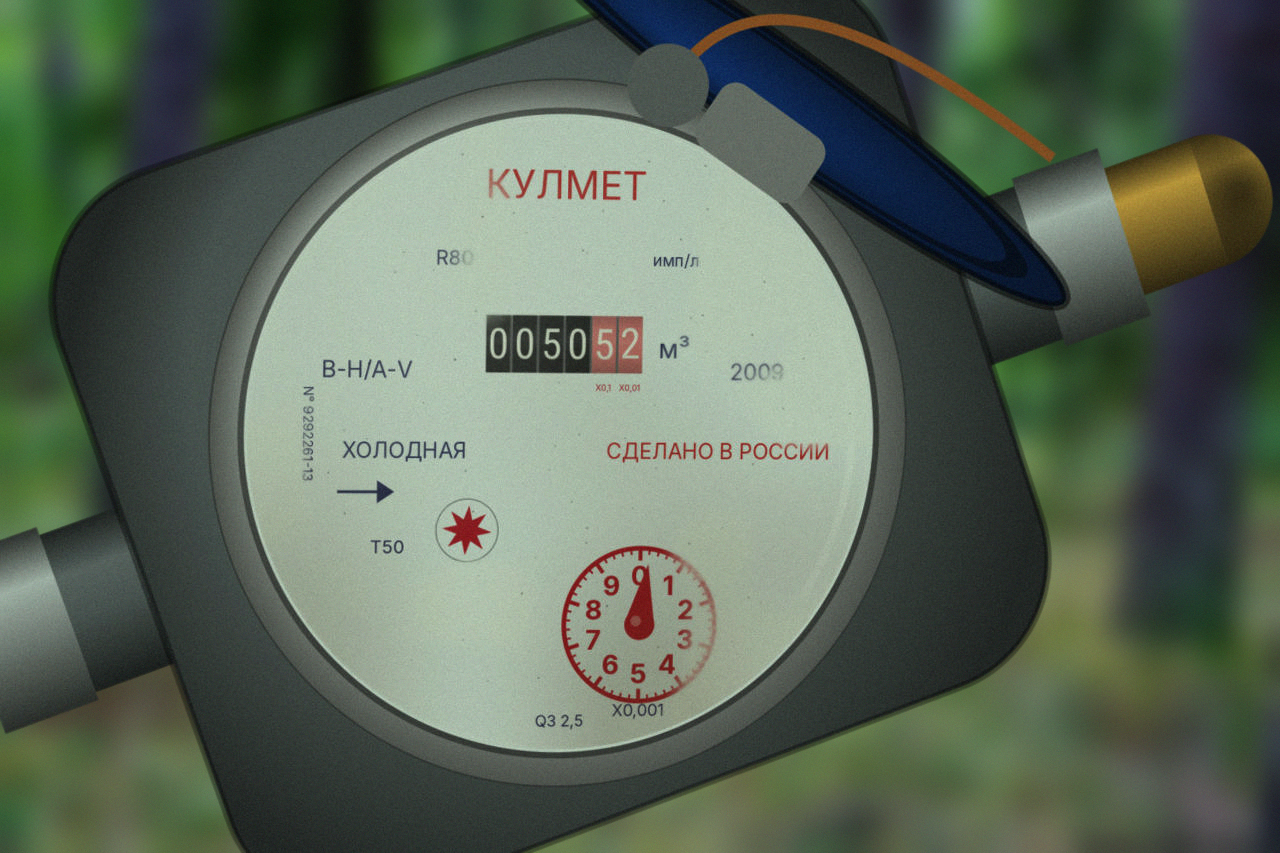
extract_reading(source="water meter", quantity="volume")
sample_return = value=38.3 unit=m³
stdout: value=50.520 unit=m³
